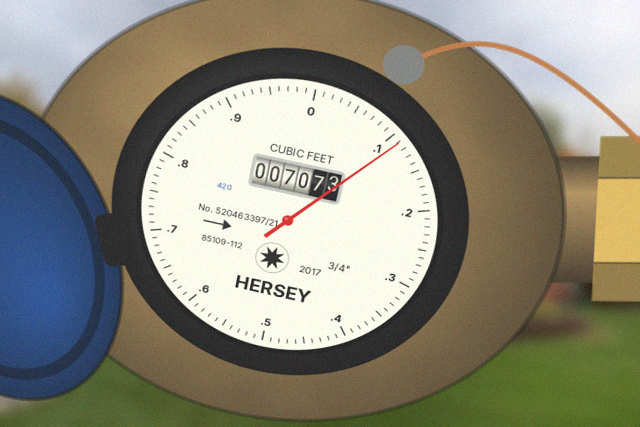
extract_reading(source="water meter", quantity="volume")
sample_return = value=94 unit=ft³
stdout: value=7073.11 unit=ft³
